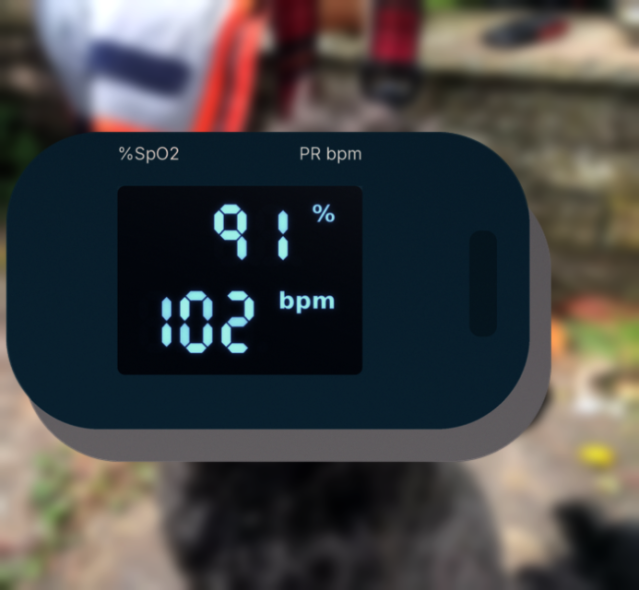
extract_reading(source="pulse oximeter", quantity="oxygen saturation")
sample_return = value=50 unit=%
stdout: value=91 unit=%
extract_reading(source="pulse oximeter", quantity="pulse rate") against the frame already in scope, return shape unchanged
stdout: value=102 unit=bpm
